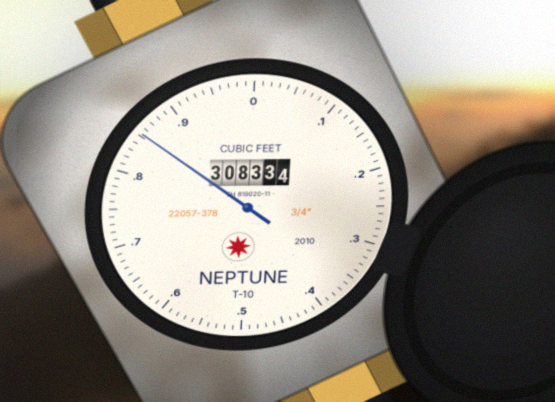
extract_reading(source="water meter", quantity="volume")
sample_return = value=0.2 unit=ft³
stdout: value=308333.85 unit=ft³
